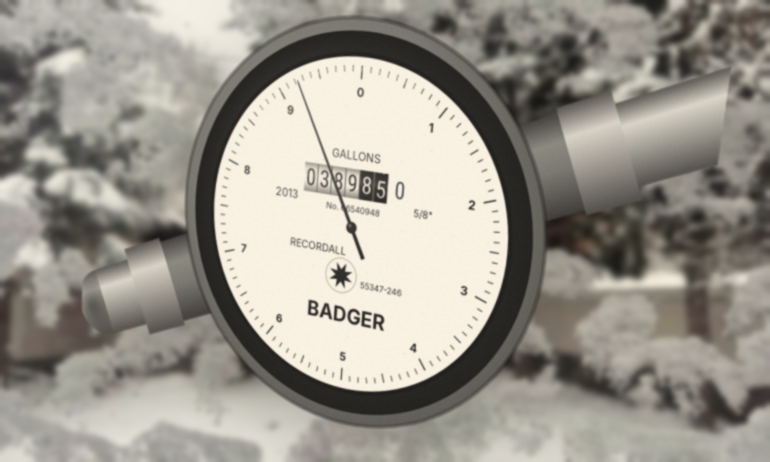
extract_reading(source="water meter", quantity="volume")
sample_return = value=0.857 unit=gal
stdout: value=389849.2 unit=gal
